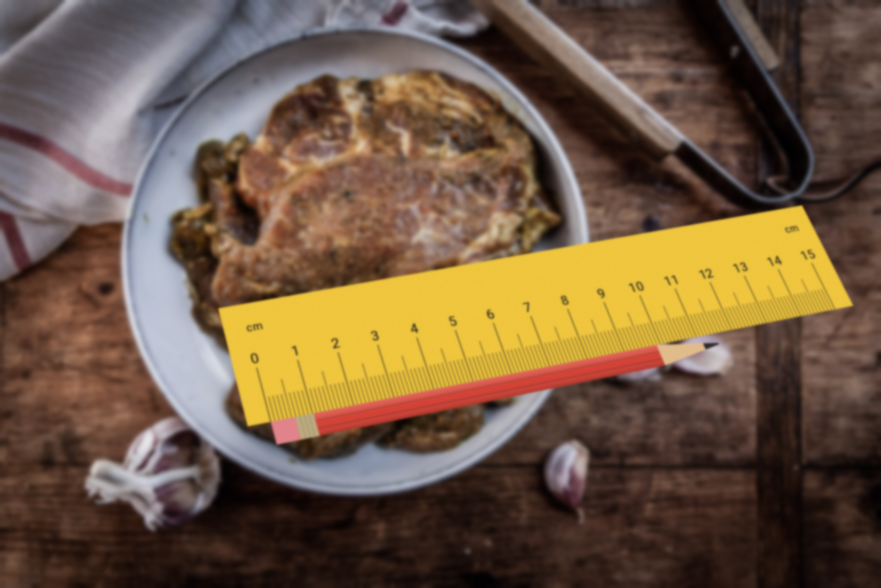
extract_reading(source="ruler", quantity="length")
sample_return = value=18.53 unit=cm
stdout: value=11.5 unit=cm
